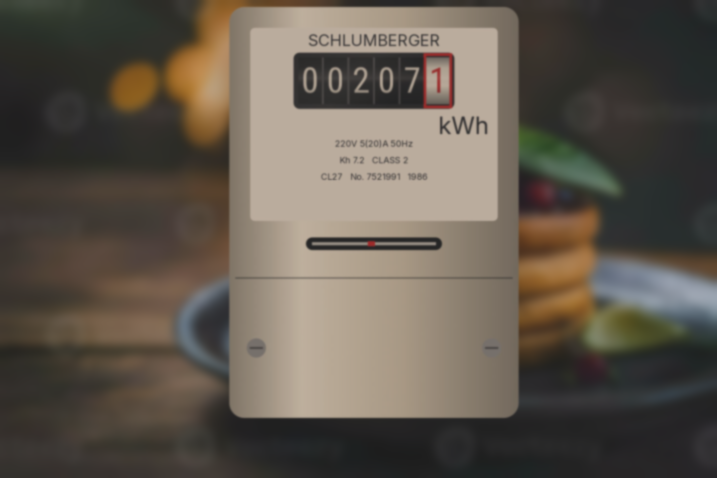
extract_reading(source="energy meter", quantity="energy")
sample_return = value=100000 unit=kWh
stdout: value=207.1 unit=kWh
